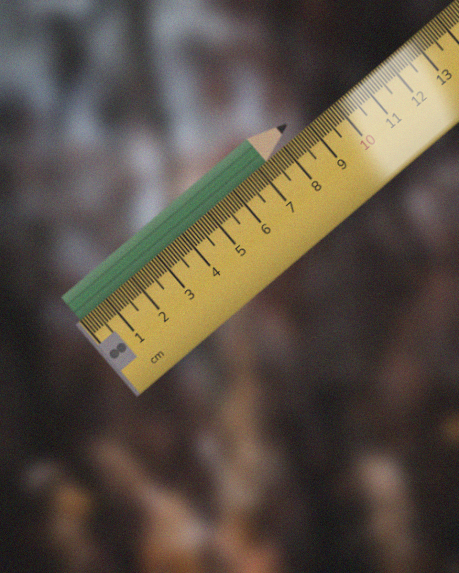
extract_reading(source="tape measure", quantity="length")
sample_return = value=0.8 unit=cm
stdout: value=8.5 unit=cm
